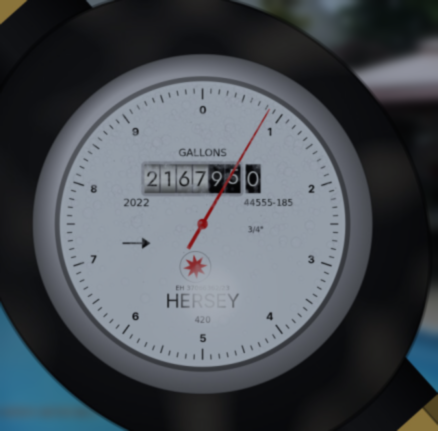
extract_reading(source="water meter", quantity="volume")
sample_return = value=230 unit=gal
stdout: value=2167950.8 unit=gal
